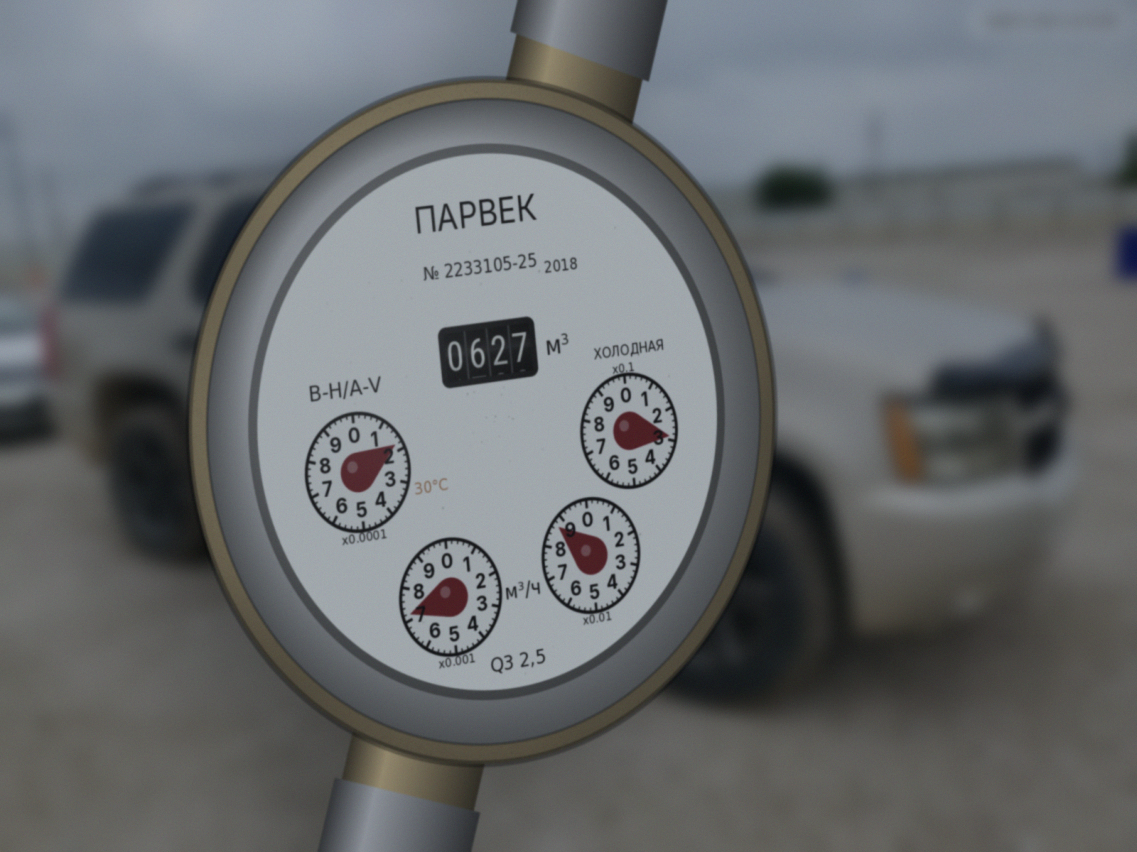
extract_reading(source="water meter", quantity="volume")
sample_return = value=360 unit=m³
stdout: value=627.2871 unit=m³
